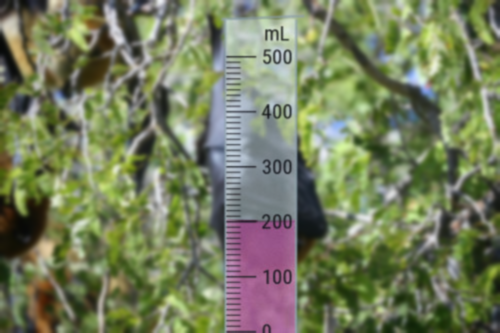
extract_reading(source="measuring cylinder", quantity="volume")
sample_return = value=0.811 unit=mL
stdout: value=200 unit=mL
